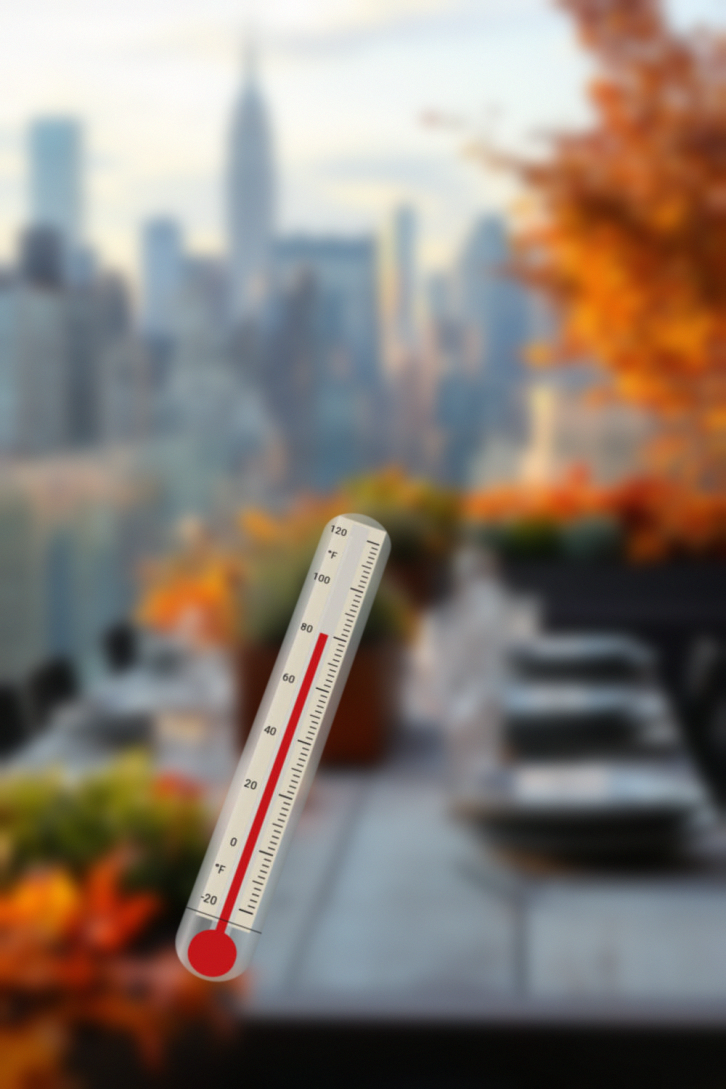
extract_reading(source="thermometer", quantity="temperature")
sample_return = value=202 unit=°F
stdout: value=80 unit=°F
